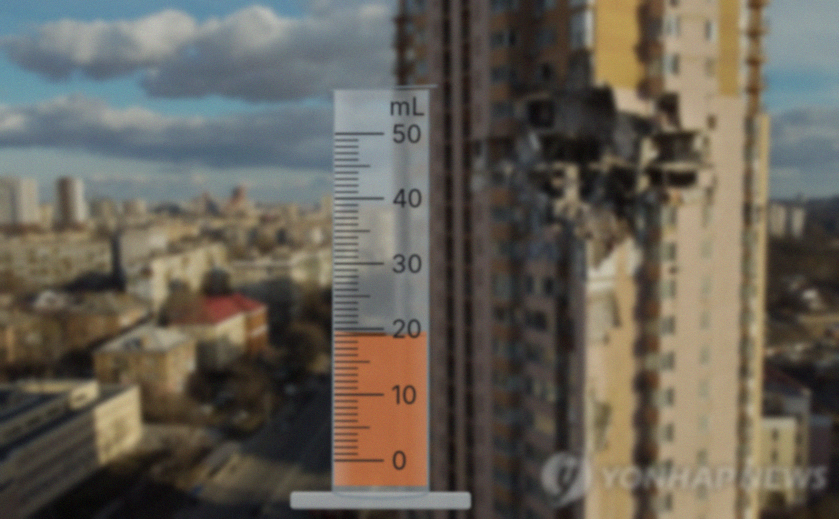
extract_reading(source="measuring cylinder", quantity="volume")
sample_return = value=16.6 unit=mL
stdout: value=19 unit=mL
